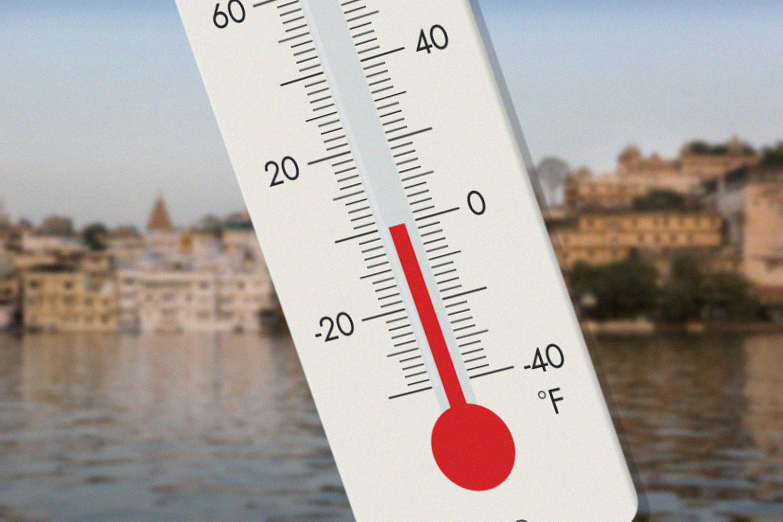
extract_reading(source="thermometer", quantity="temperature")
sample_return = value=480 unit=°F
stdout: value=0 unit=°F
